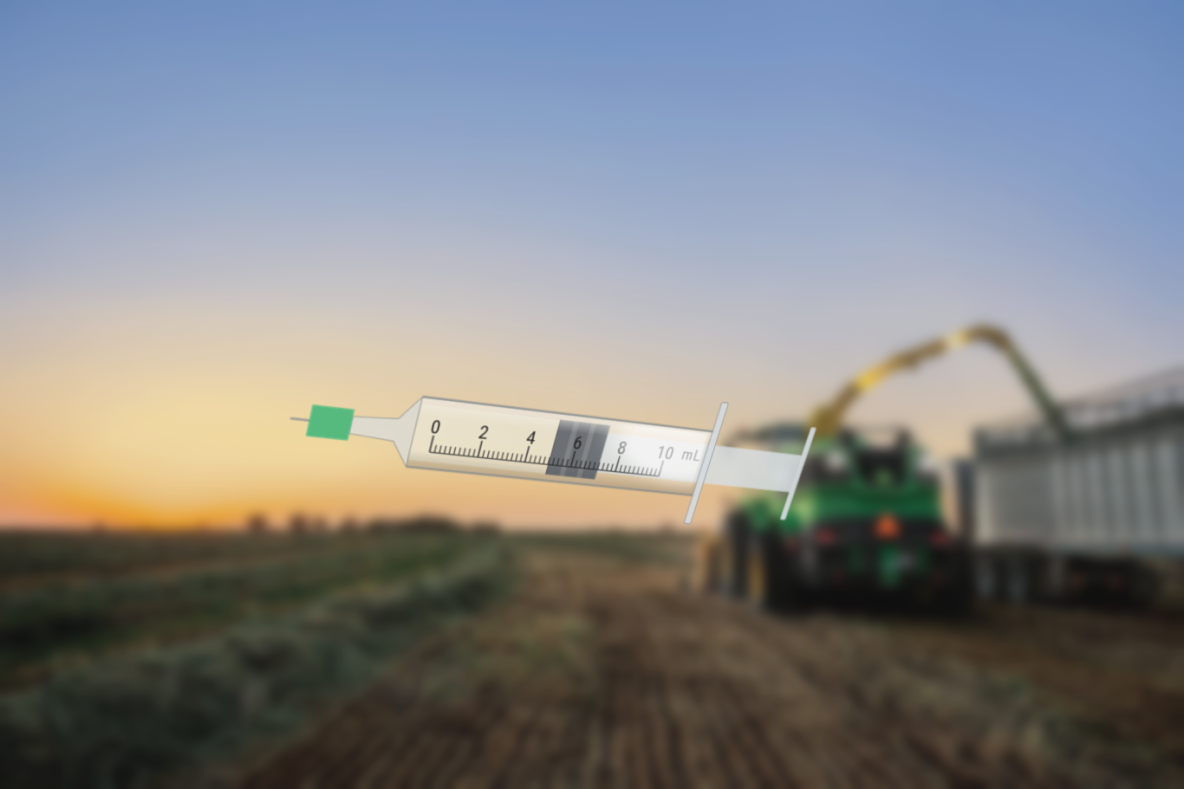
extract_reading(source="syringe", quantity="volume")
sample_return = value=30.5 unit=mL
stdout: value=5 unit=mL
